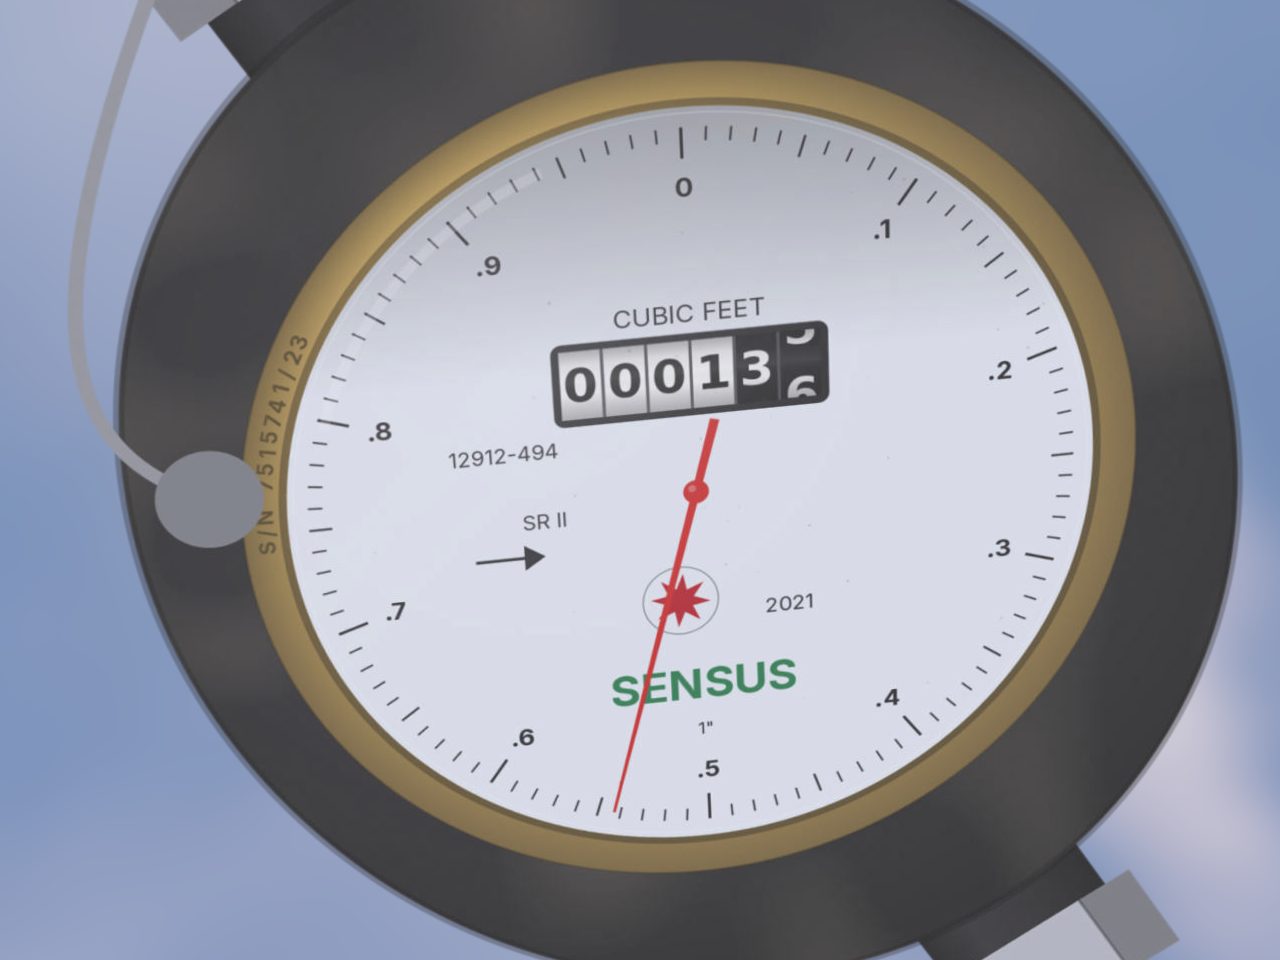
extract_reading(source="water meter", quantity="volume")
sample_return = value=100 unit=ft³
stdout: value=135.54 unit=ft³
